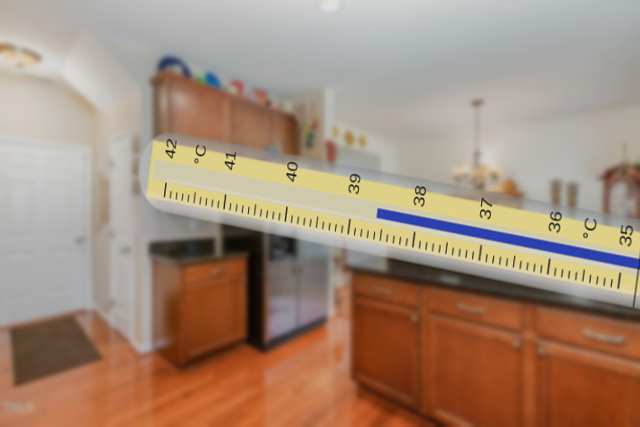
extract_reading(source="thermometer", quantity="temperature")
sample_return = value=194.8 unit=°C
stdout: value=38.6 unit=°C
